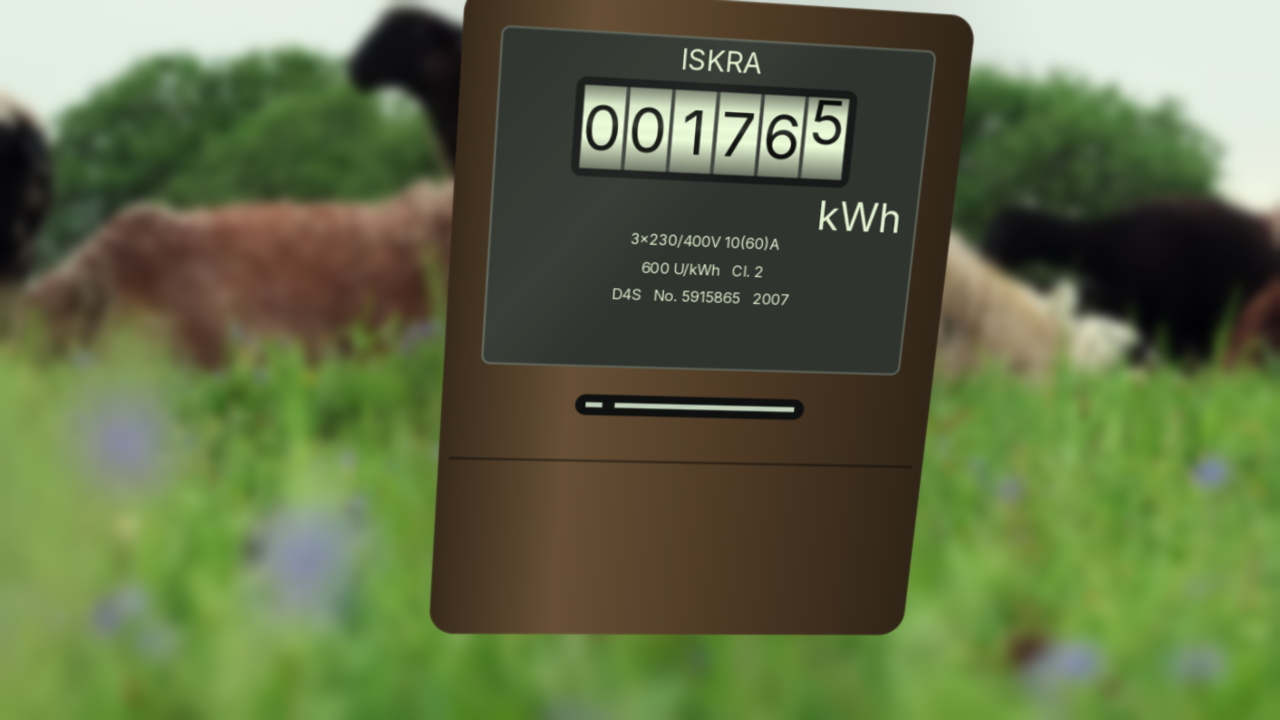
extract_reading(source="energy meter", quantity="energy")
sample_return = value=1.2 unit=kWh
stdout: value=1765 unit=kWh
